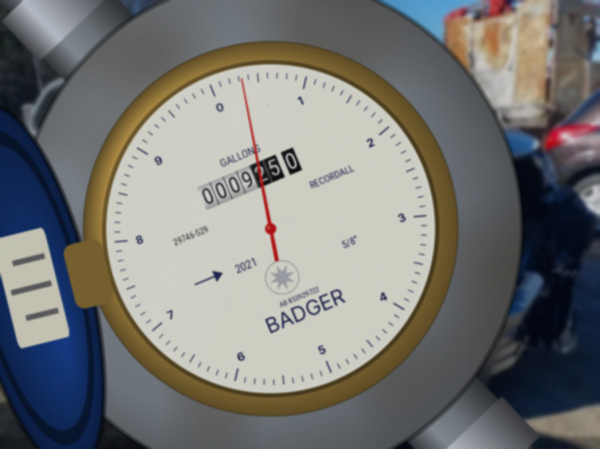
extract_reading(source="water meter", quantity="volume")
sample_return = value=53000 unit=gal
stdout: value=9250.3 unit=gal
